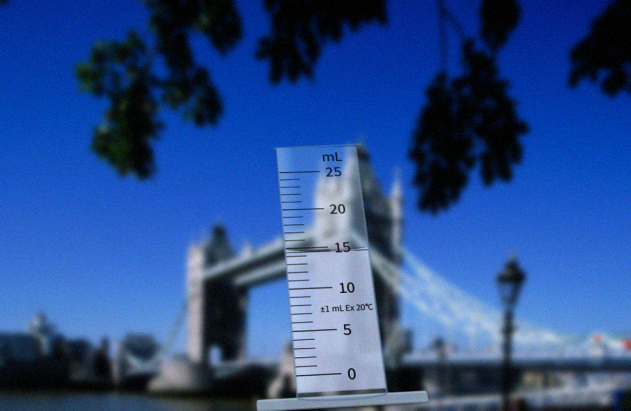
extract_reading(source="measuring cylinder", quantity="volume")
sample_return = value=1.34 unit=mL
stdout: value=14.5 unit=mL
